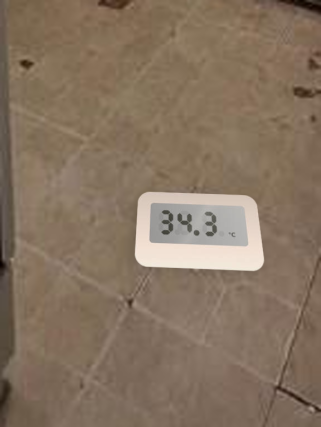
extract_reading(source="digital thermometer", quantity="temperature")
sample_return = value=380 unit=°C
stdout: value=34.3 unit=°C
